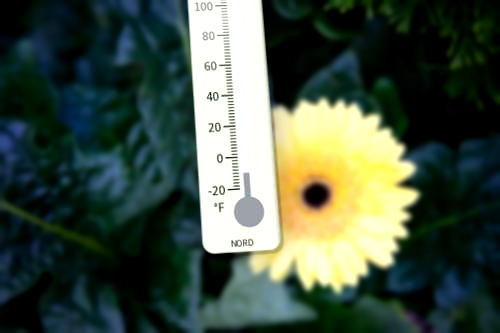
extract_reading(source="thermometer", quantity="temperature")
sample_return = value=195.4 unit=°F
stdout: value=-10 unit=°F
